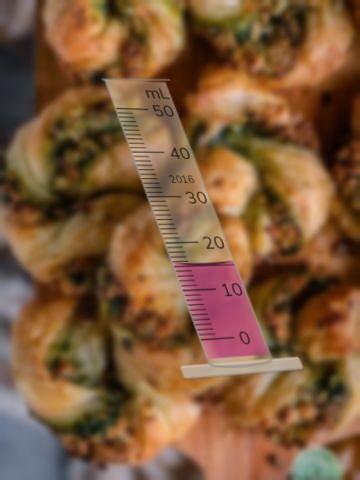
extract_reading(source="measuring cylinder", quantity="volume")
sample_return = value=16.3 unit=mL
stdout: value=15 unit=mL
